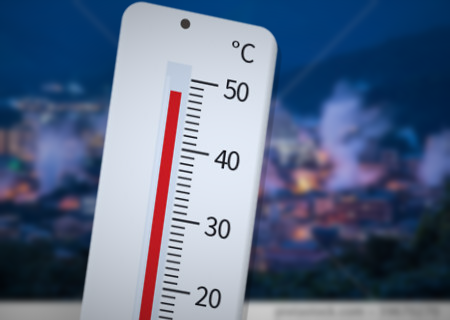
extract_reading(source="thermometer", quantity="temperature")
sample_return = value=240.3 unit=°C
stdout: value=48 unit=°C
